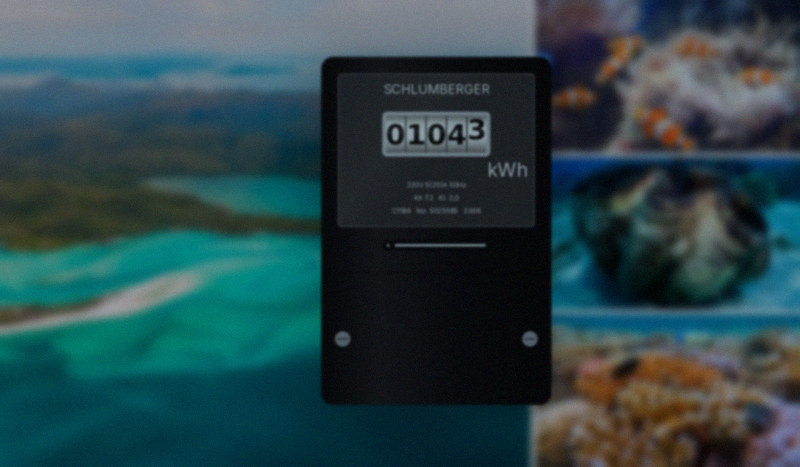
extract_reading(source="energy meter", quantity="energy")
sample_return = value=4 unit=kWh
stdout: value=1043 unit=kWh
